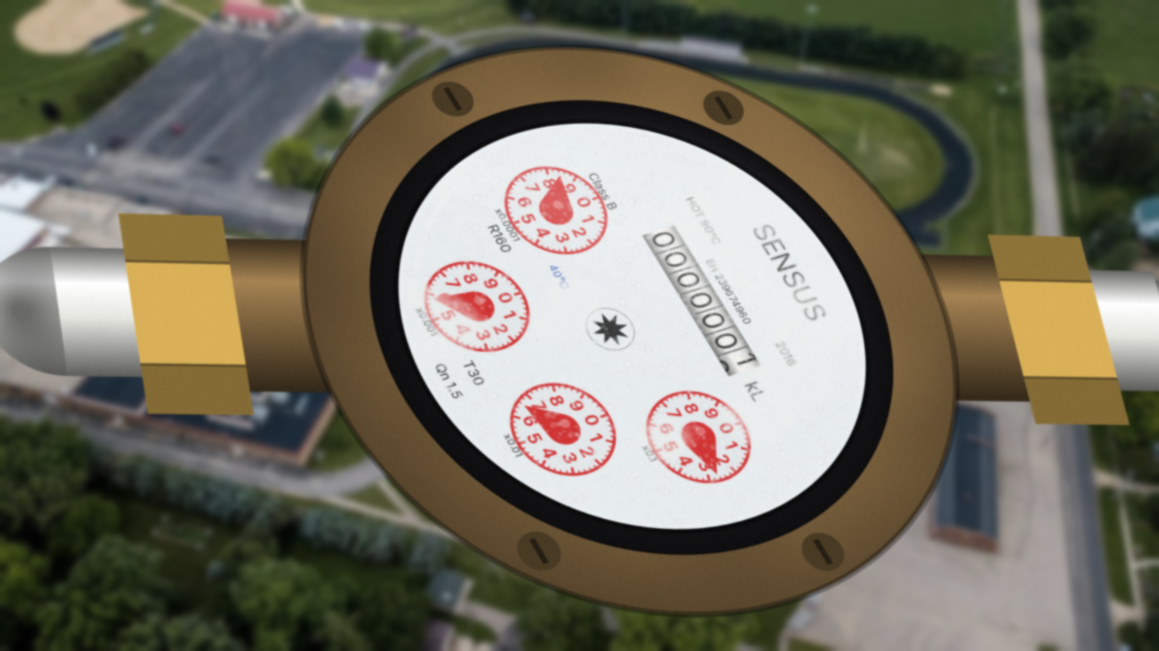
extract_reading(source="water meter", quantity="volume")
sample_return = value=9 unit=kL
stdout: value=1.2658 unit=kL
